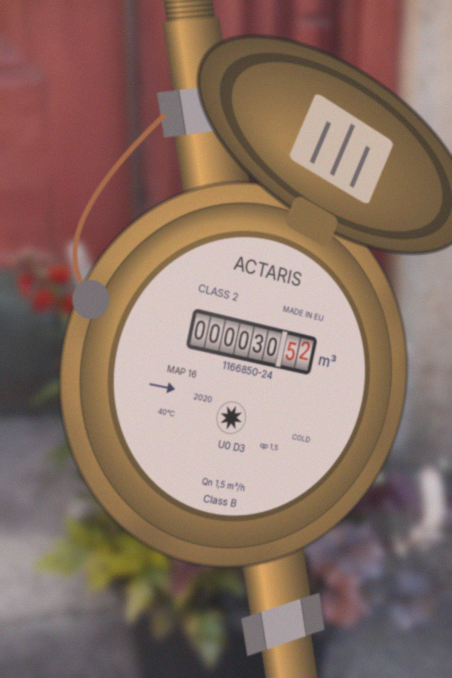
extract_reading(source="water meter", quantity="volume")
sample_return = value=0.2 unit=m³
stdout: value=30.52 unit=m³
